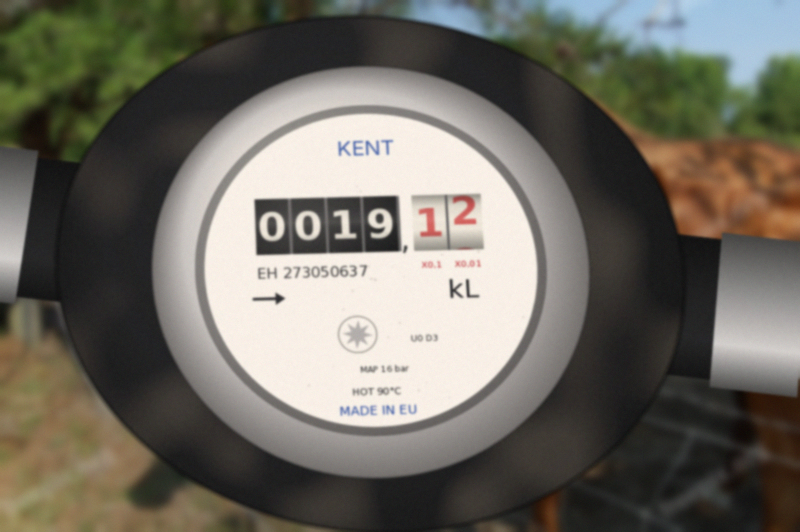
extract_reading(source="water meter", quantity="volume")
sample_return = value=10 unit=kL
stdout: value=19.12 unit=kL
